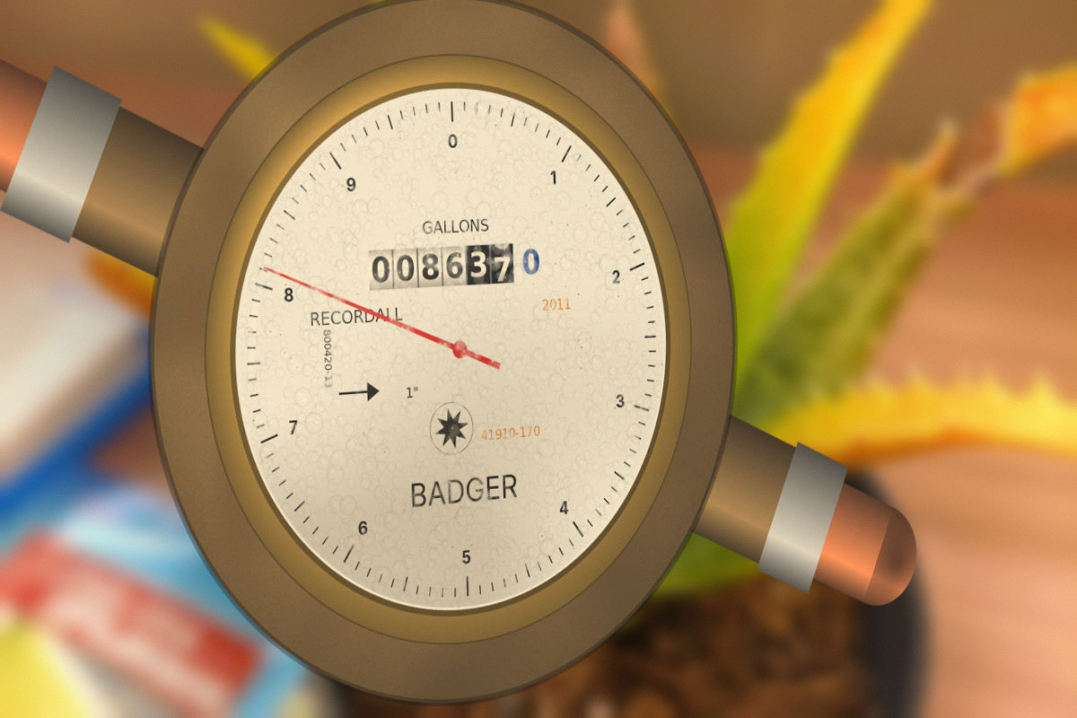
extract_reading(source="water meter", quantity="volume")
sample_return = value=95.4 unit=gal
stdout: value=86368.1 unit=gal
